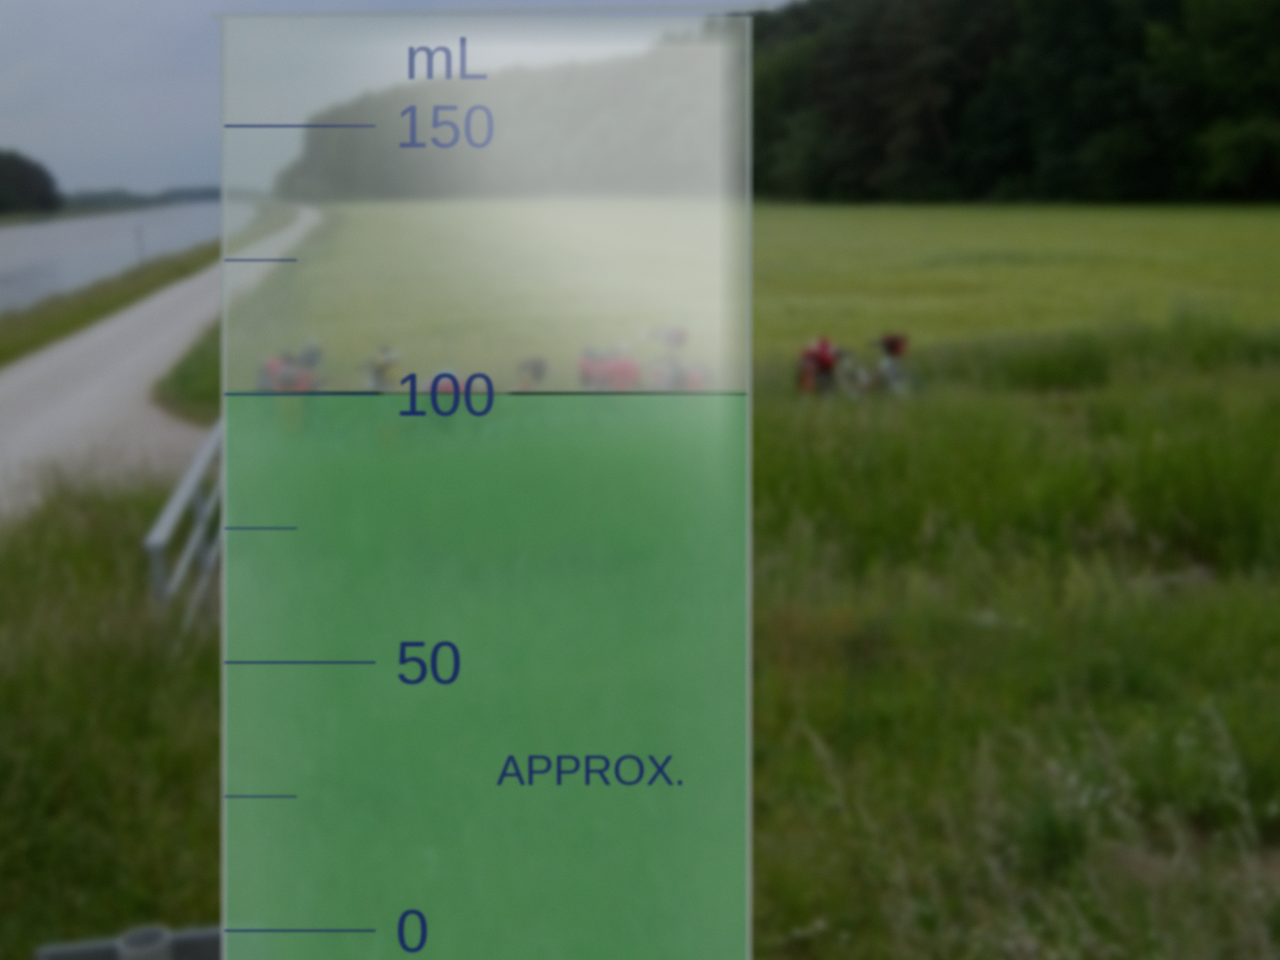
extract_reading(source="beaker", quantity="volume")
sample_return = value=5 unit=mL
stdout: value=100 unit=mL
